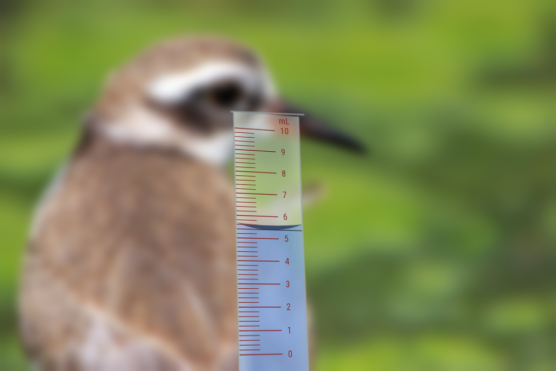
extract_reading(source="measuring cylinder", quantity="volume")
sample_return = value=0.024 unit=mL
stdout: value=5.4 unit=mL
